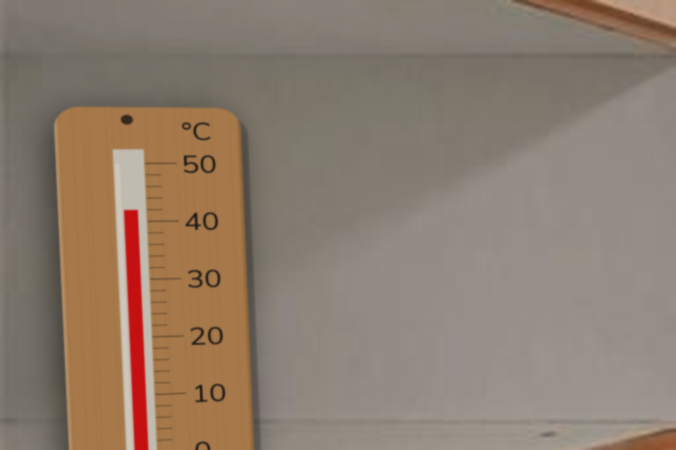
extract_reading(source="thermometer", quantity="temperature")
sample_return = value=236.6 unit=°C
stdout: value=42 unit=°C
